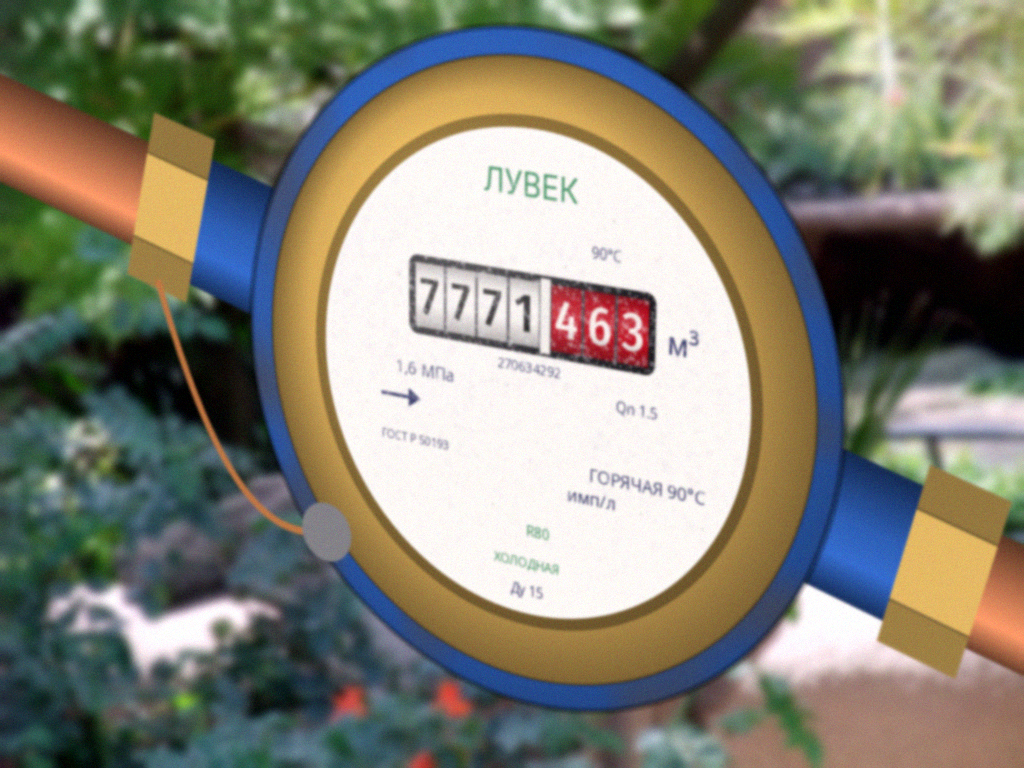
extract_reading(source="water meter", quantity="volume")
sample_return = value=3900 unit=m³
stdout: value=7771.463 unit=m³
